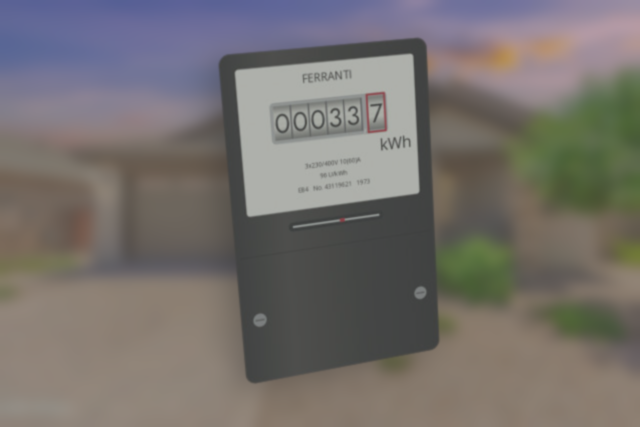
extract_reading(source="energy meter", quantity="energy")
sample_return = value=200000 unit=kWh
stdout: value=33.7 unit=kWh
